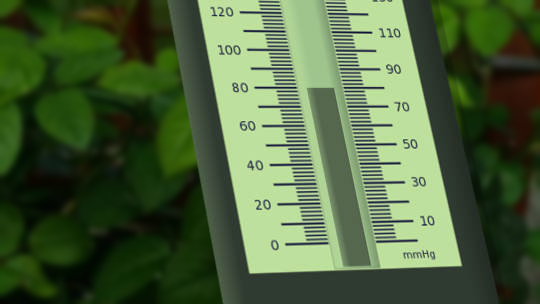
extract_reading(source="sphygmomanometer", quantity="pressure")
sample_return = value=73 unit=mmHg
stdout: value=80 unit=mmHg
